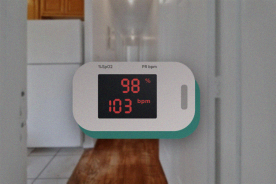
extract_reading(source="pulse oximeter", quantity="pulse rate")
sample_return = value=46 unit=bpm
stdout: value=103 unit=bpm
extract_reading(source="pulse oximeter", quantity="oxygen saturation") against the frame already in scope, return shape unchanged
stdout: value=98 unit=%
